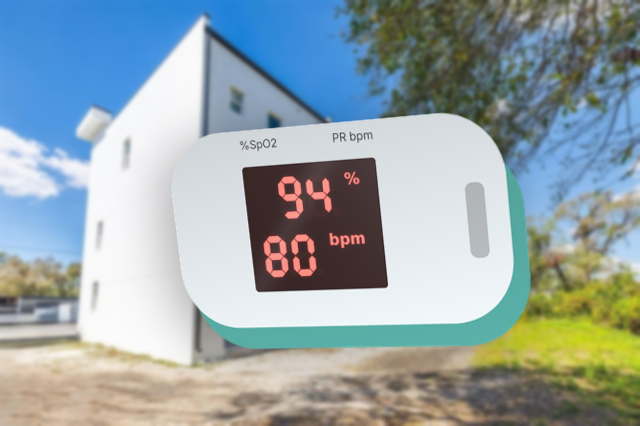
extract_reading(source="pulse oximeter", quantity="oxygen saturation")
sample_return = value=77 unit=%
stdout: value=94 unit=%
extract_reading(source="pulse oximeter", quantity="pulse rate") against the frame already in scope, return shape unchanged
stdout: value=80 unit=bpm
